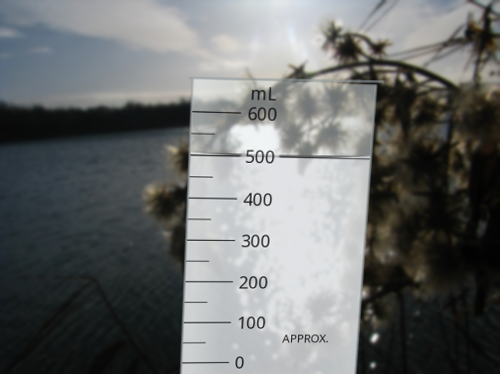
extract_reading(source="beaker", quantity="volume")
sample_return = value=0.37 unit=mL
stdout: value=500 unit=mL
